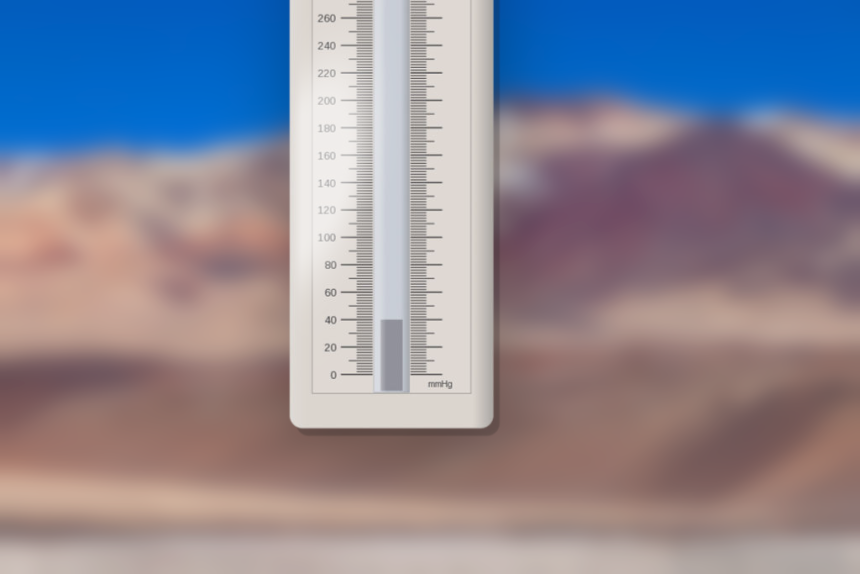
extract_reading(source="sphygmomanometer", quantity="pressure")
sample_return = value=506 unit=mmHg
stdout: value=40 unit=mmHg
